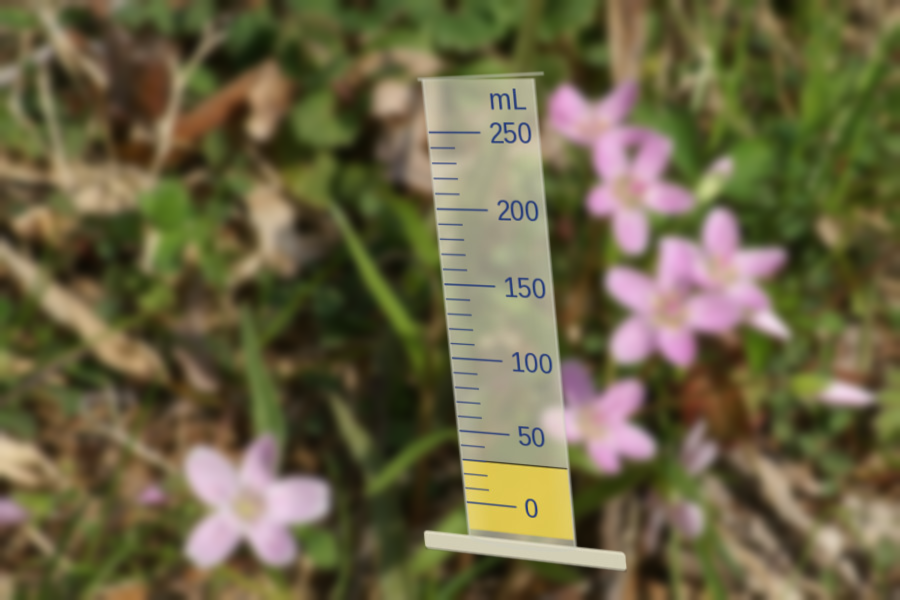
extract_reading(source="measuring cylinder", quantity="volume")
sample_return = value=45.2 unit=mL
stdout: value=30 unit=mL
